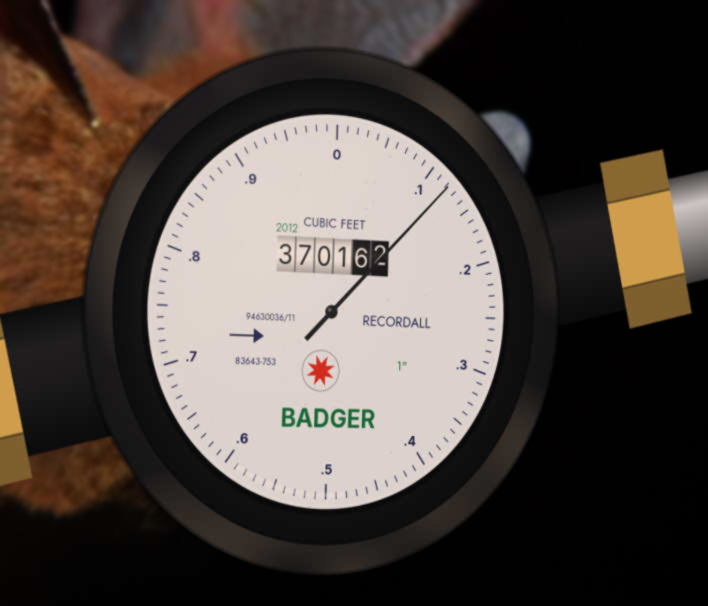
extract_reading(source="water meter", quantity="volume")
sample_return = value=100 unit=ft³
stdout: value=370162.12 unit=ft³
